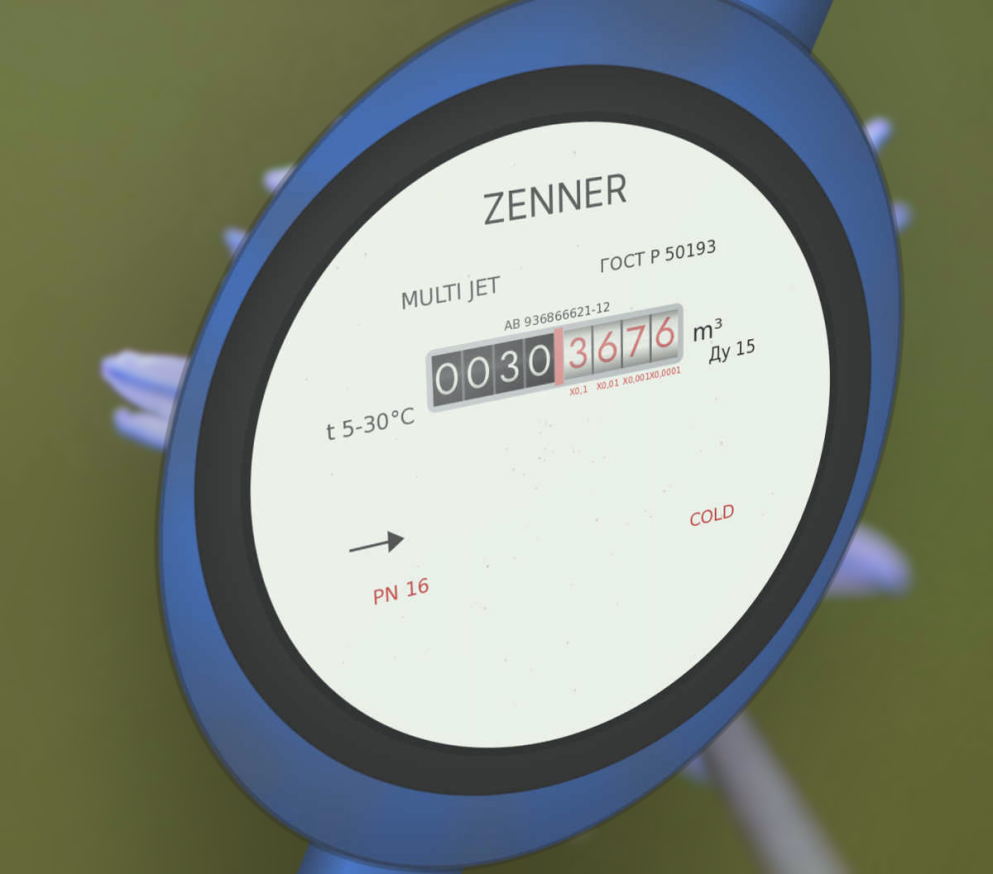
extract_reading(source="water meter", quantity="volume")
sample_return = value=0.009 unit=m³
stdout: value=30.3676 unit=m³
